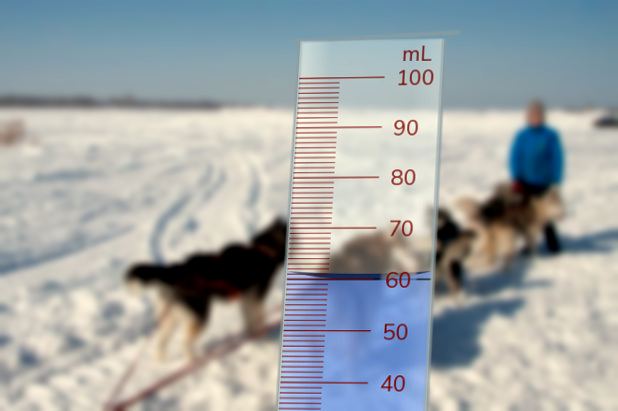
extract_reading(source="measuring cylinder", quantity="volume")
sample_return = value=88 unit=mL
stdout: value=60 unit=mL
